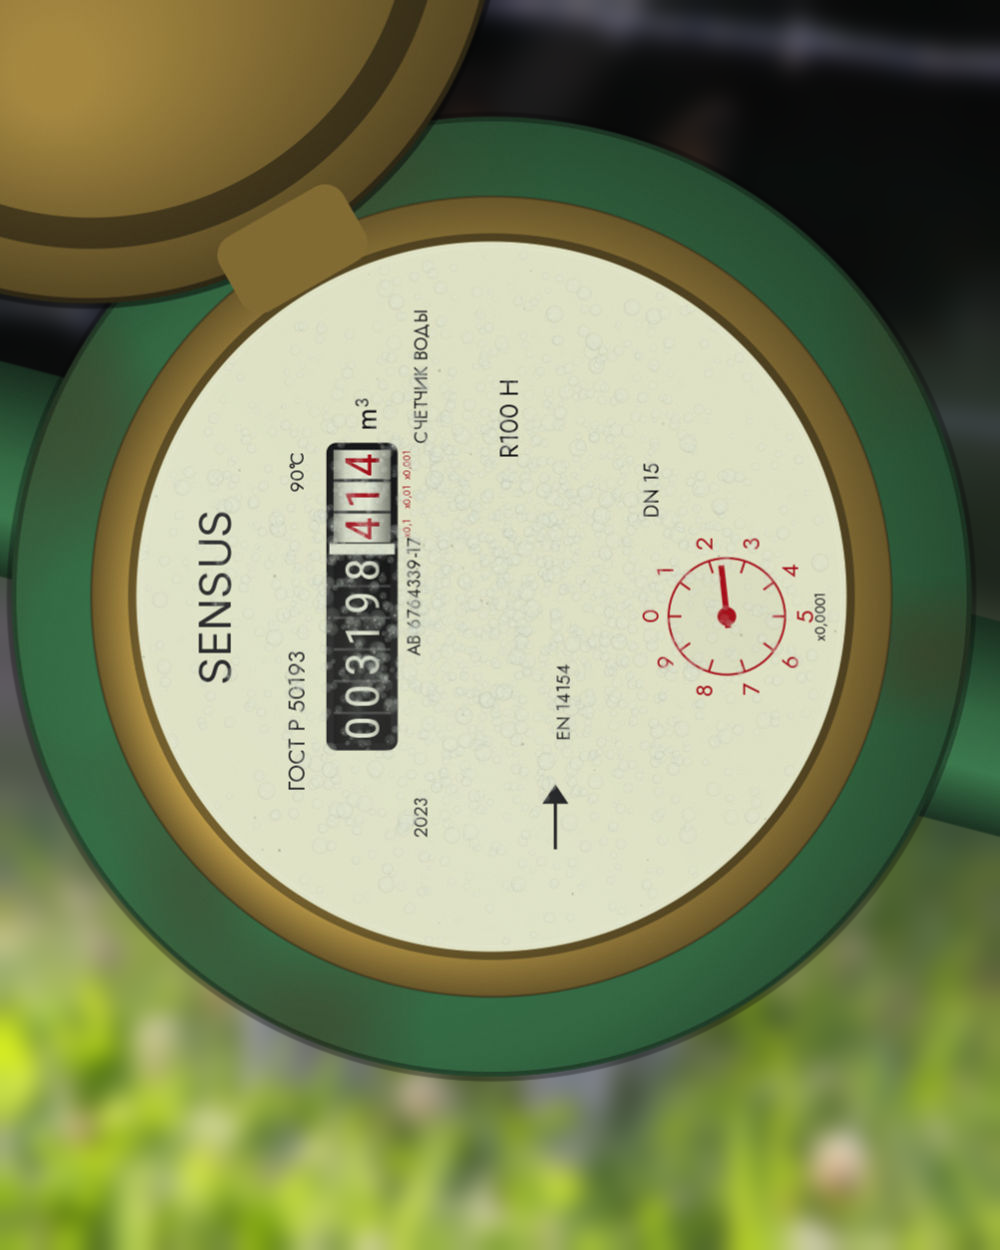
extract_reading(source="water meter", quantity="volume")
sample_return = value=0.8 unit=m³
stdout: value=3198.4142 unit=m³
